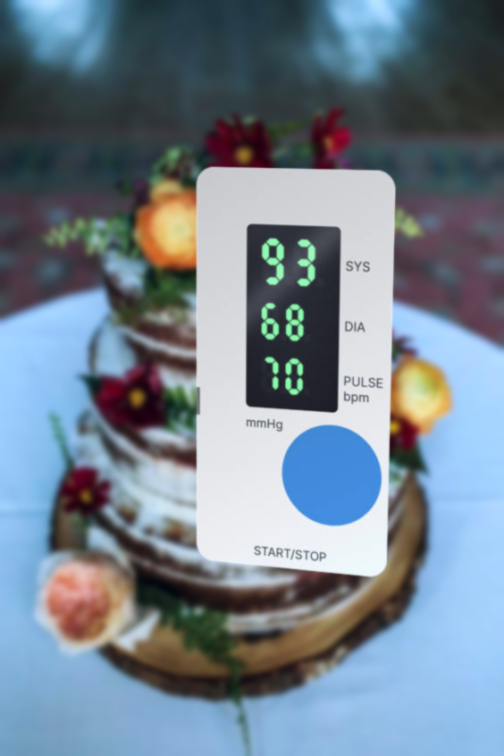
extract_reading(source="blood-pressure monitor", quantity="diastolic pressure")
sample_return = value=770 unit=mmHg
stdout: value=68 unit=mmHg
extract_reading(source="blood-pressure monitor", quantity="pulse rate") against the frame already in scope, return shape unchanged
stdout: value=70 unit=bpm
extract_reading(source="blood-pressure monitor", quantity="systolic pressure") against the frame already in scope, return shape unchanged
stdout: value=93 unit=mmHg
